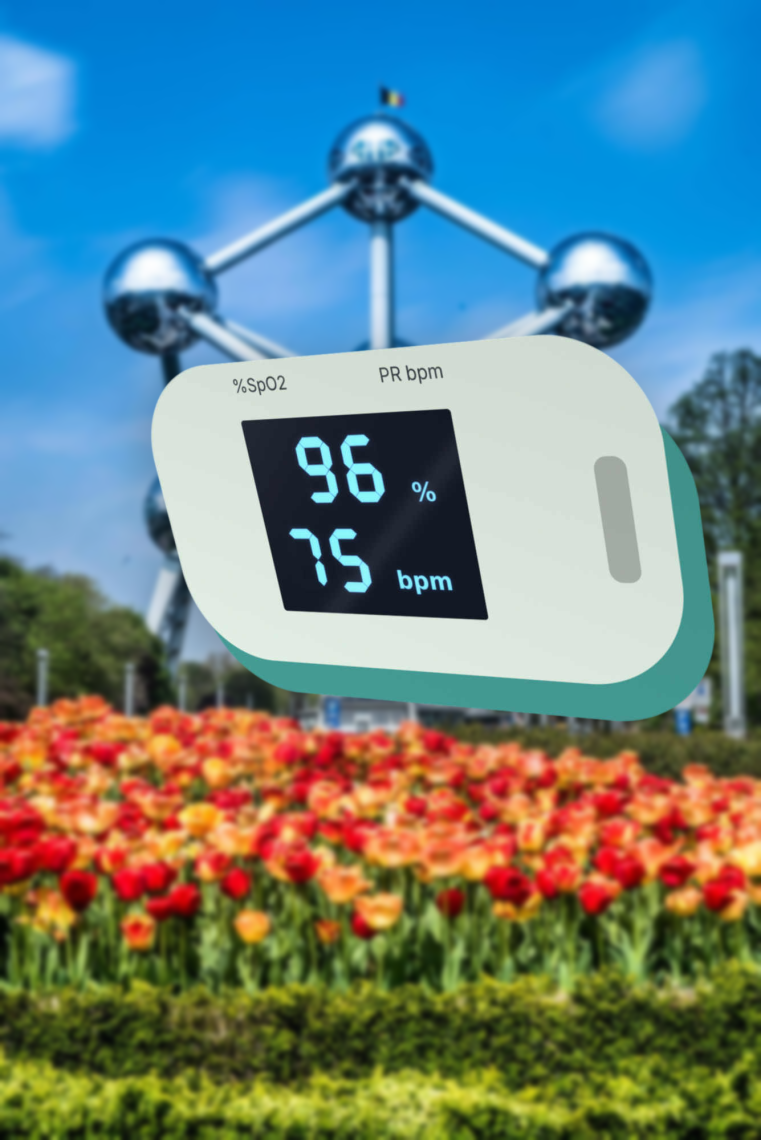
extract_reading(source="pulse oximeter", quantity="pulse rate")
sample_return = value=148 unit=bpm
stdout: value=75 unit=bpm
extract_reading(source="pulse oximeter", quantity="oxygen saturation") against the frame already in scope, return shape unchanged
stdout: value=96 unit=%
